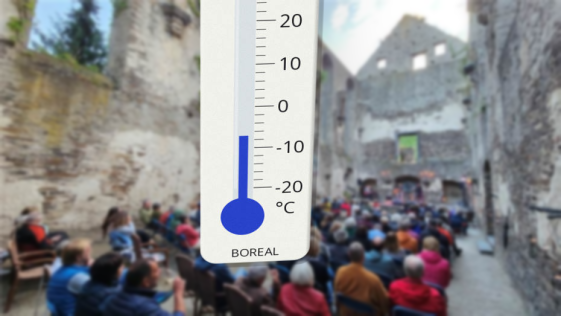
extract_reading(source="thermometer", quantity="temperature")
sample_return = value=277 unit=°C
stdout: value=-7 unit=°C
